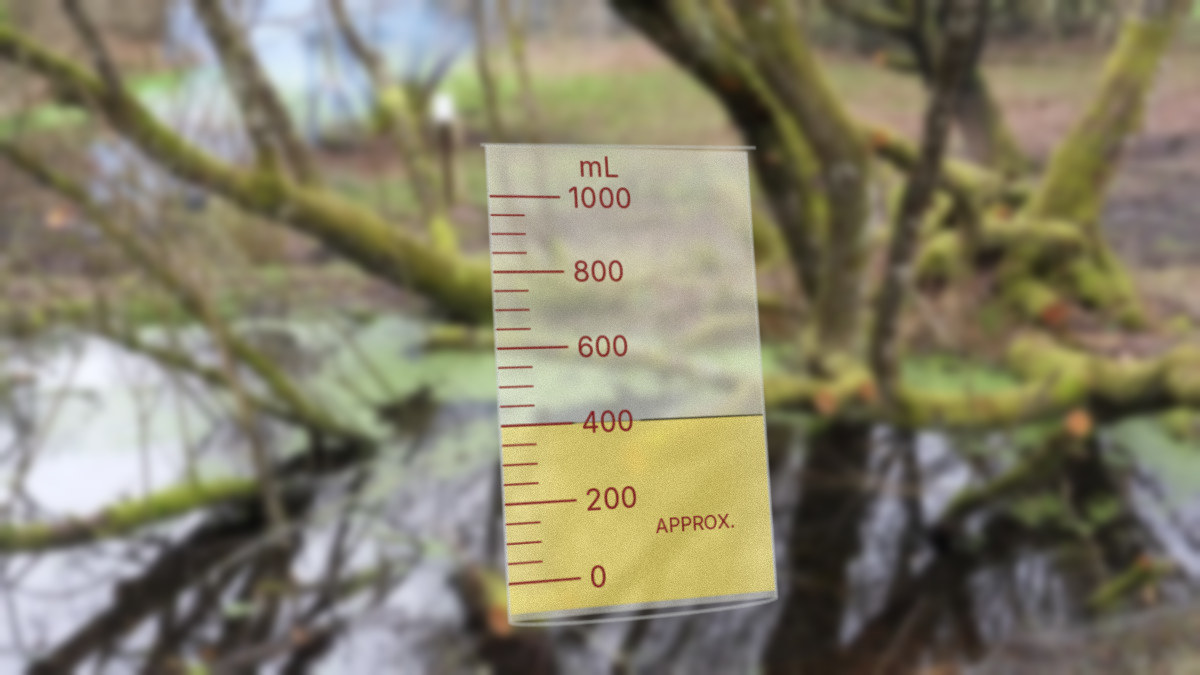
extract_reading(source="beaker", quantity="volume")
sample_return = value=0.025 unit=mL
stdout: value=400 unit=mL
